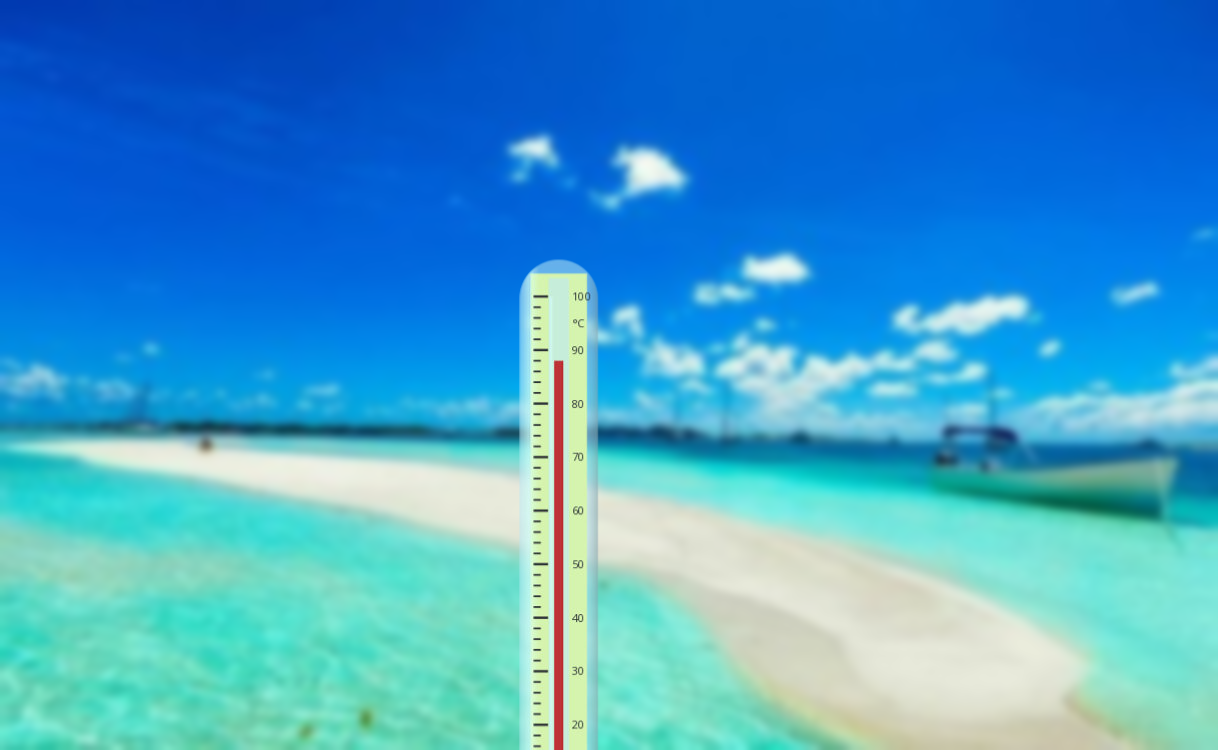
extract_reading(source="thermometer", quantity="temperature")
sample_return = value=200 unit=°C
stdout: value=88 unit=°C
